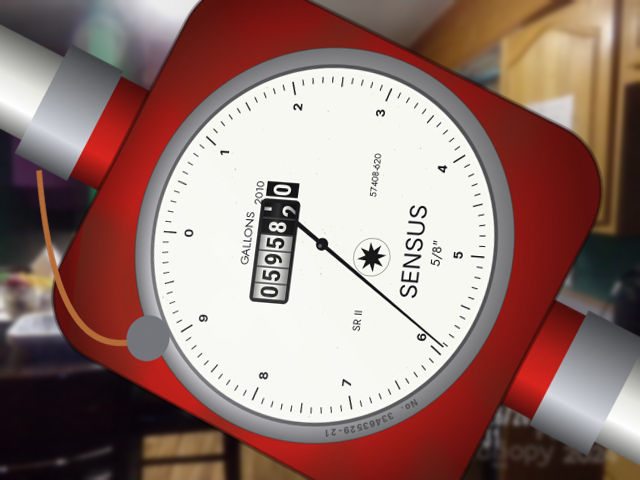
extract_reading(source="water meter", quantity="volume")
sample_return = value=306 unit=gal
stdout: value=595815.9 unit=gal
